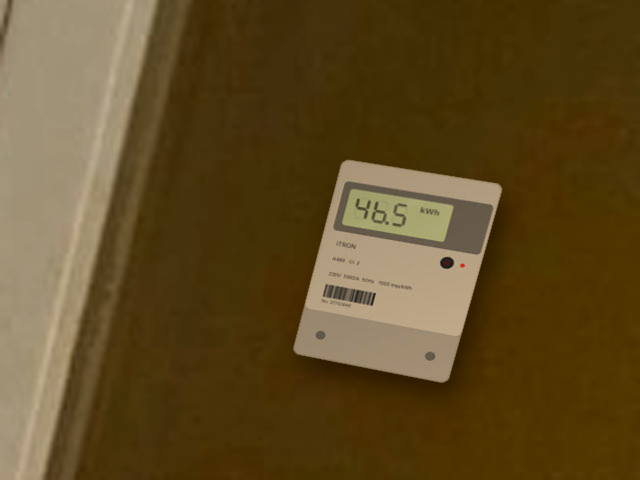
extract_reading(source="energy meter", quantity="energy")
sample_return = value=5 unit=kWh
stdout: value=46.5 unit=kWh
